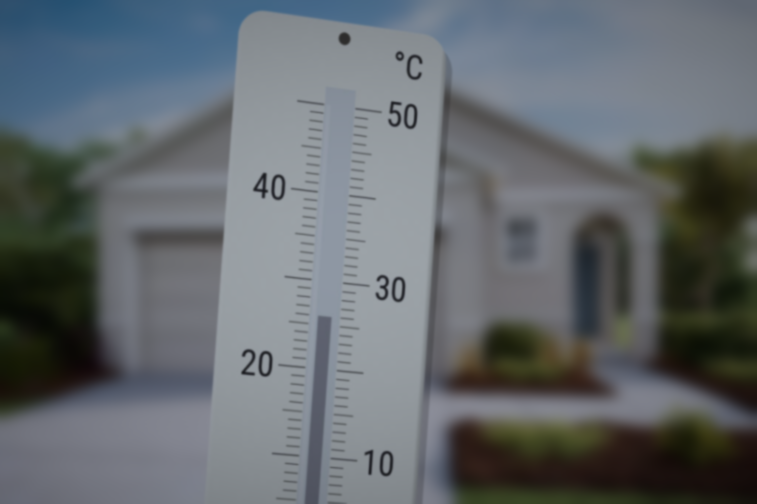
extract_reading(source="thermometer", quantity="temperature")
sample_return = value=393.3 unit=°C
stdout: value=26 unit=°C
